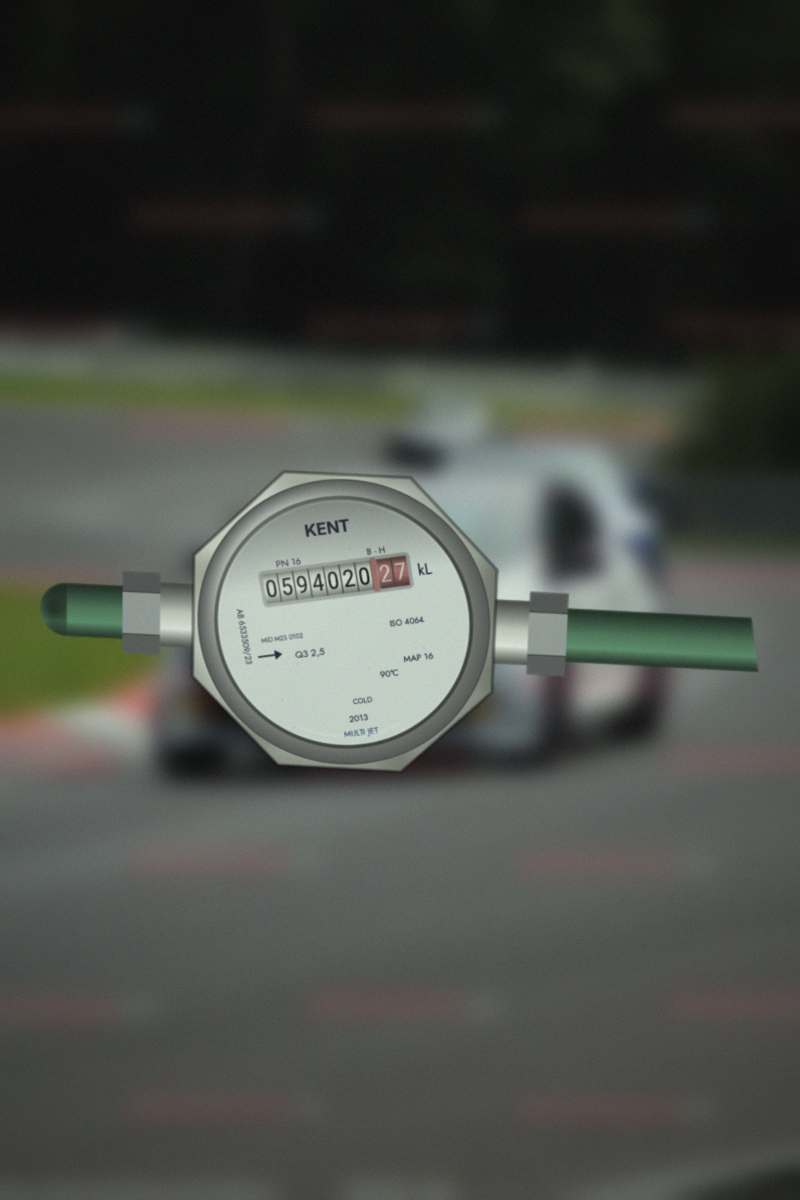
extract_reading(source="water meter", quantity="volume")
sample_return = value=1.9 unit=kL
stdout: value=594020.27 unit=kL
